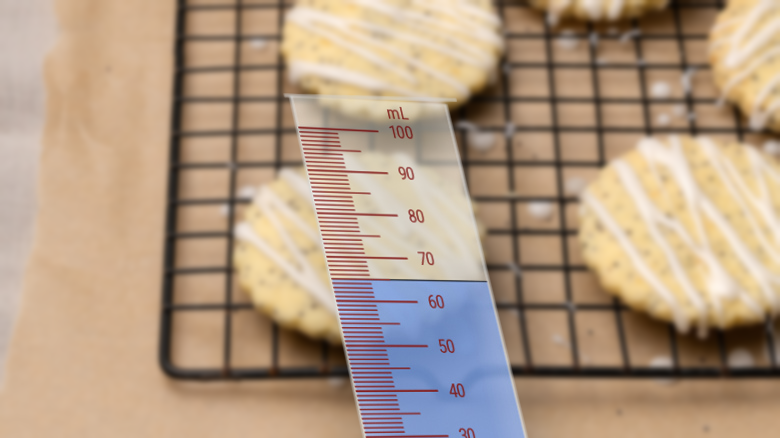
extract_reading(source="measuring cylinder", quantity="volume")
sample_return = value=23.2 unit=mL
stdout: value=65 unit=mL
